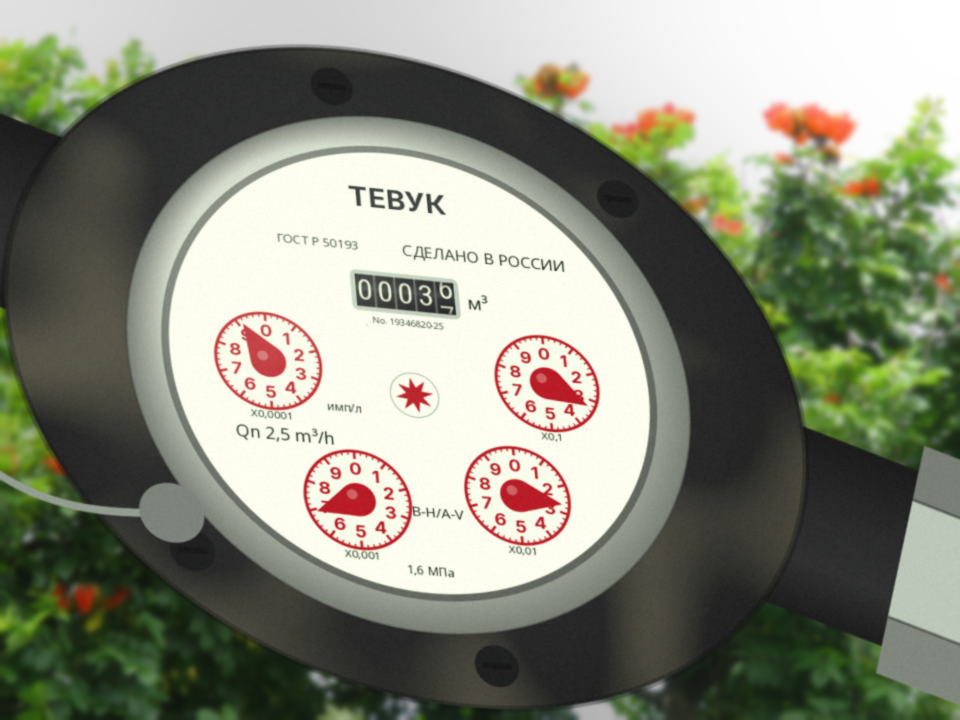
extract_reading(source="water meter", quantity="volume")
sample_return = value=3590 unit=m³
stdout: value=36.3269 unit=m³
